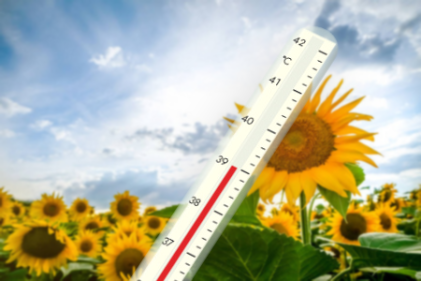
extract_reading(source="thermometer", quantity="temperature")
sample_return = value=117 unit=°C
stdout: value=39 unit=°C
